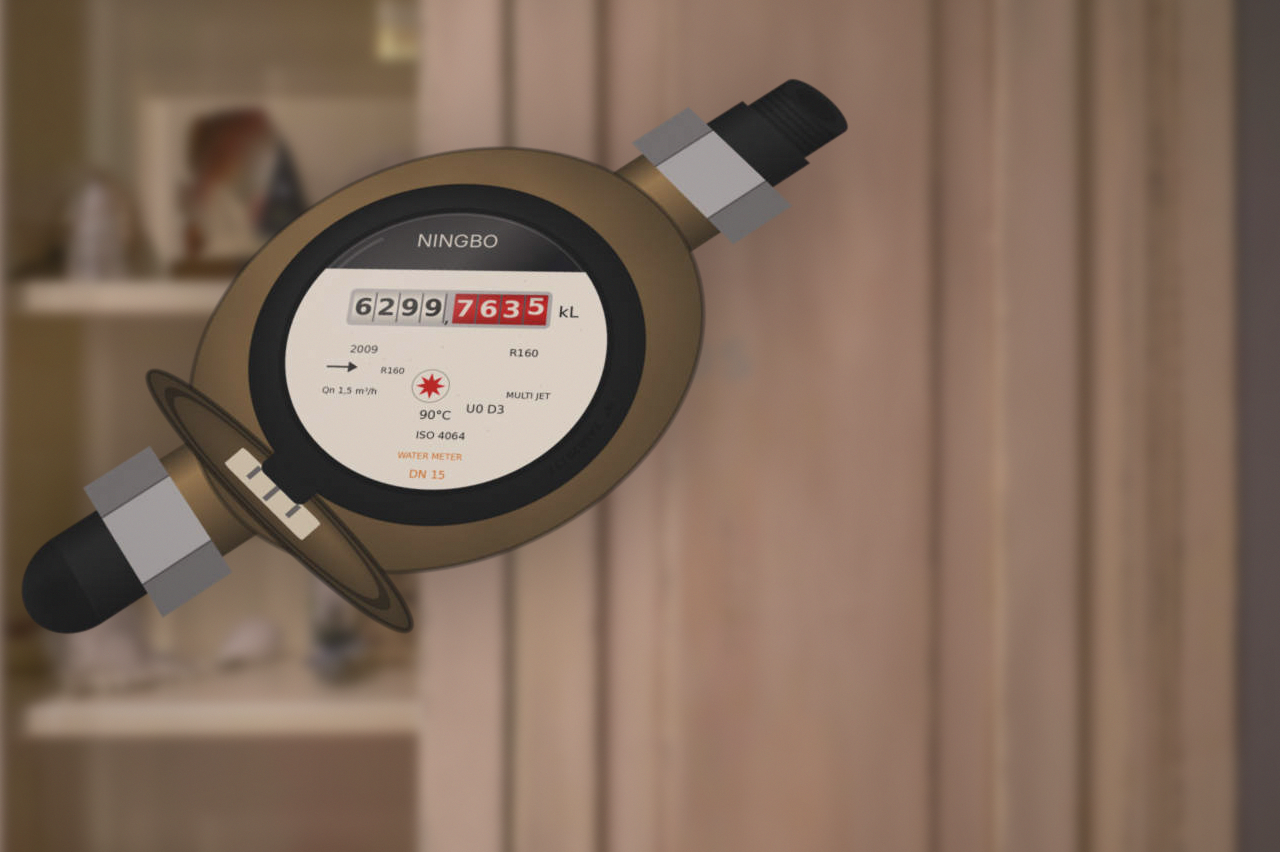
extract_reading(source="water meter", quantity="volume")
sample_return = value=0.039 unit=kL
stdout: value=6299.7635 unit=kL
